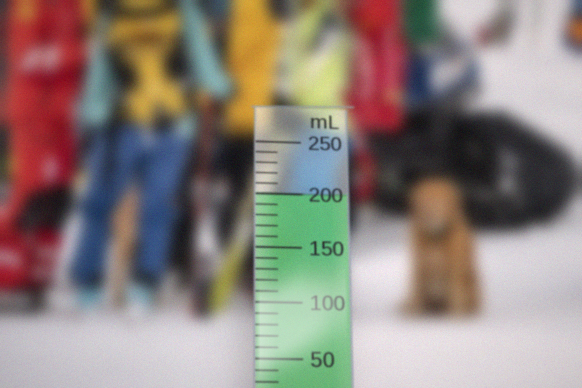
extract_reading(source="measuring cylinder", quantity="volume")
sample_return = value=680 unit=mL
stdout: value=200 unit=mL
